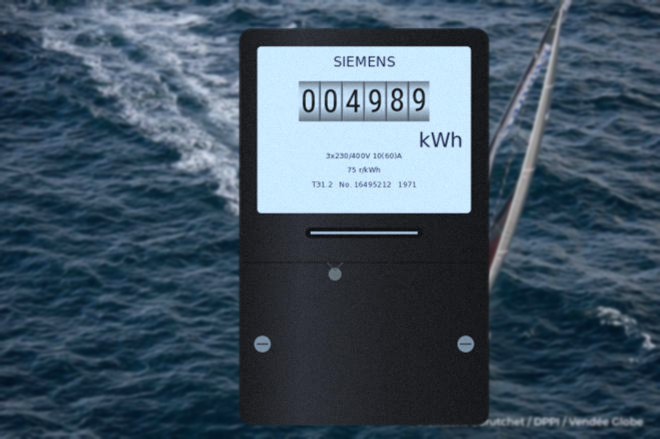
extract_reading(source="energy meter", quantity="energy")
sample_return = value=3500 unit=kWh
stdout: value=4989 unit=kWh
